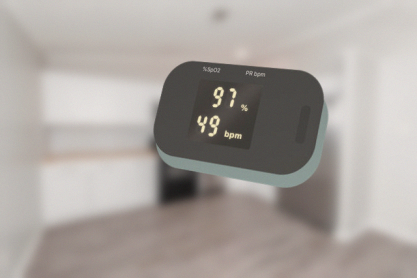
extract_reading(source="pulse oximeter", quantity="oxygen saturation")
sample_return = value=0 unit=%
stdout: value=97 unit=%
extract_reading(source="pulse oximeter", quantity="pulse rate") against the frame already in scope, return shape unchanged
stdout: value=49 unit=bpm
